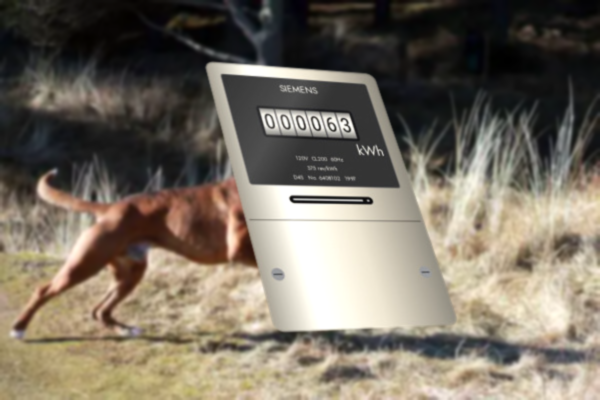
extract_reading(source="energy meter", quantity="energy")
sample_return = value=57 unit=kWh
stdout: value=63 unit=kWh
